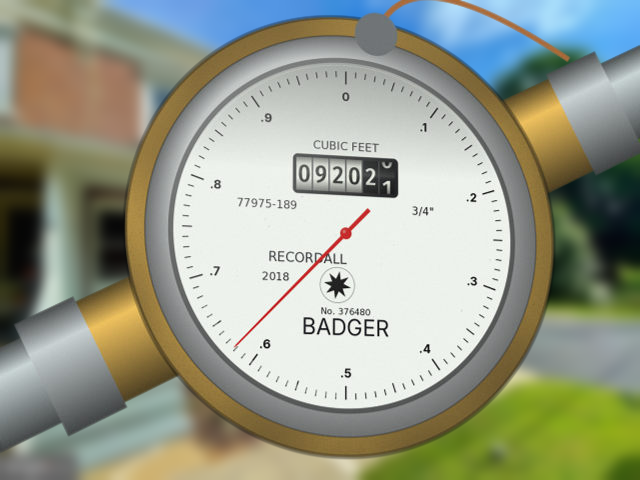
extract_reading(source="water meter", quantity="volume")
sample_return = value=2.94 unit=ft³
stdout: value=92020.62 unit=ft³
